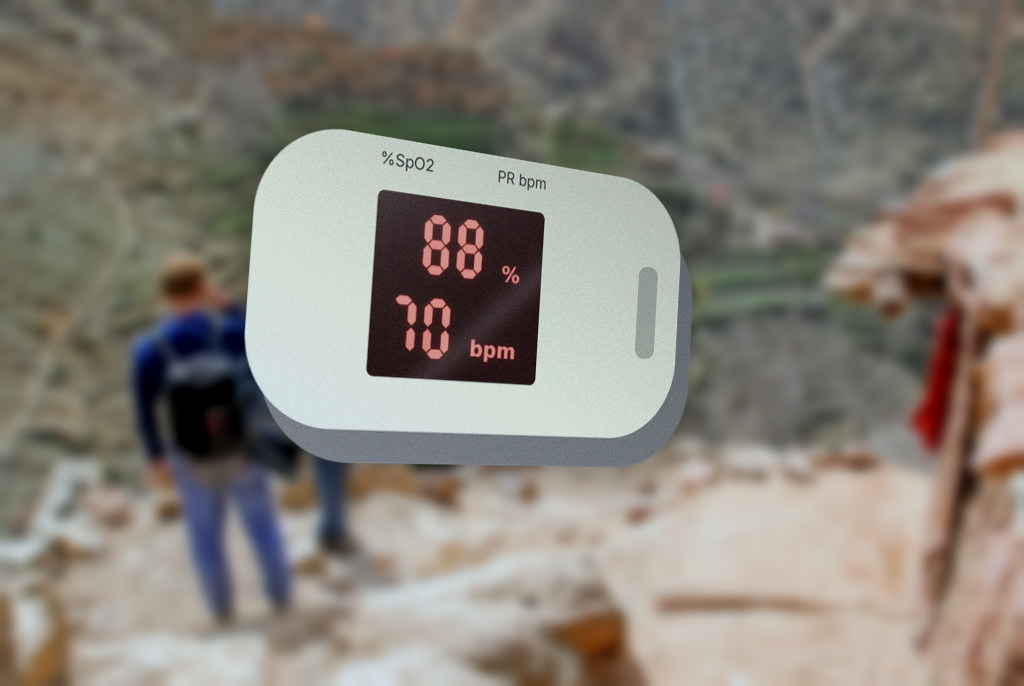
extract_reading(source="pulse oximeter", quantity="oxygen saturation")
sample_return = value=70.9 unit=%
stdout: value=88 unit=%
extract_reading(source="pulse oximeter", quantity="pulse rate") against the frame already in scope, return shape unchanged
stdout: value=70 unit=bpm
